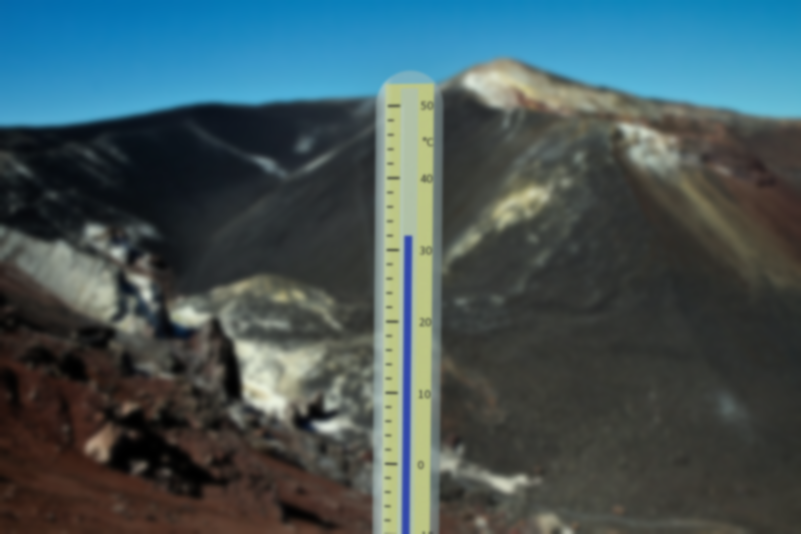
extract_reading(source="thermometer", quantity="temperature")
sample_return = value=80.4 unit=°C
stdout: value=32 unit=°C
